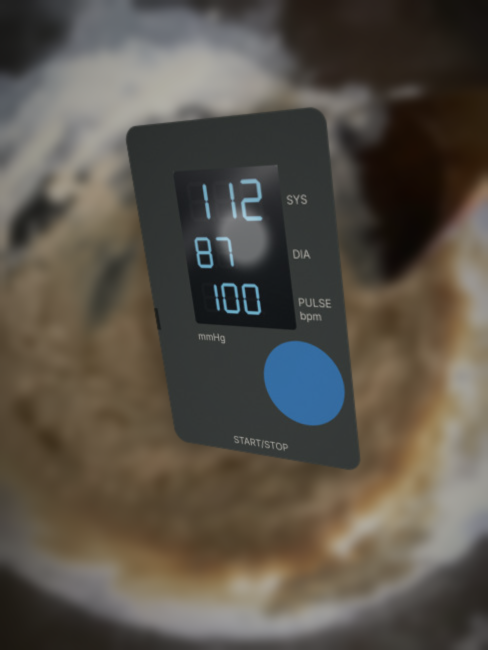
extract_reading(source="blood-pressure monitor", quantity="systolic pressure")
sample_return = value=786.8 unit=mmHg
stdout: value=112 unit=mmHg
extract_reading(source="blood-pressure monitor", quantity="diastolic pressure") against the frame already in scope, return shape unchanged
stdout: value=87 unit=mmHg
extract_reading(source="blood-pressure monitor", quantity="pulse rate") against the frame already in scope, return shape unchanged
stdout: value=100 unit=bpm
